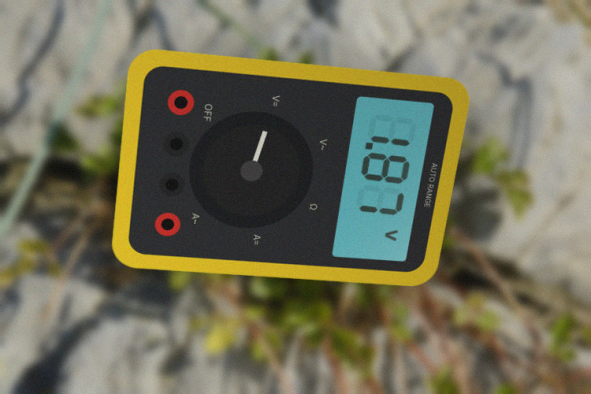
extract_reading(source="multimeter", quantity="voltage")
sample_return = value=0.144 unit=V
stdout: value=1.87 unit=V
